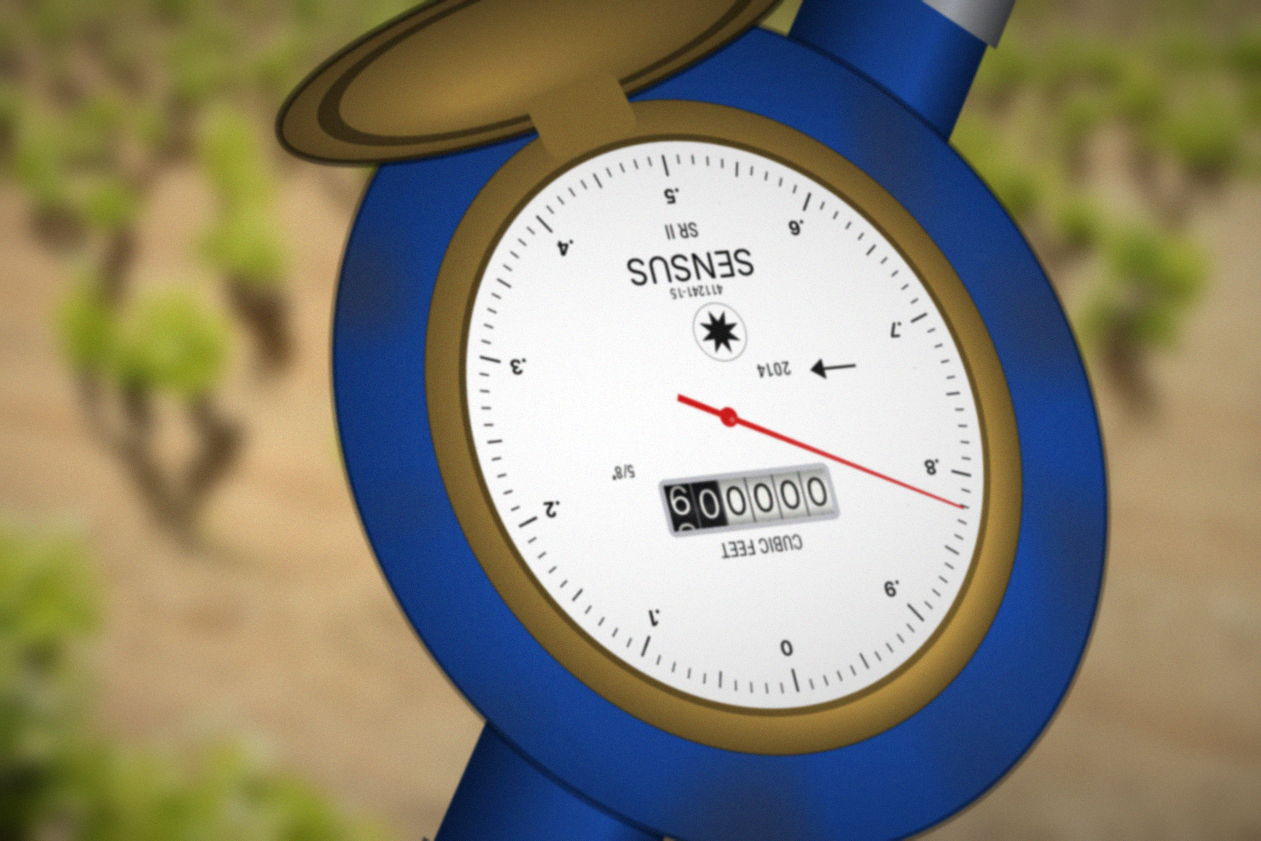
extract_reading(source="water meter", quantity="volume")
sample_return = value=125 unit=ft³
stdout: value=8.82 unit=ft³
